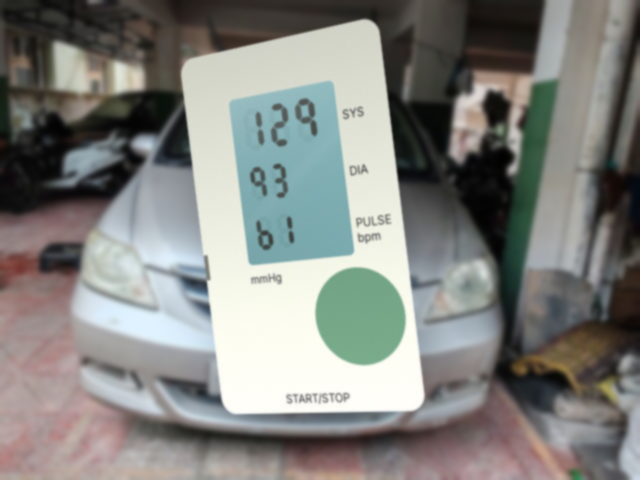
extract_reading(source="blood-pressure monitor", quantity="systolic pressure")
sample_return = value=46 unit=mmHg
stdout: value=129 unit=mmHg
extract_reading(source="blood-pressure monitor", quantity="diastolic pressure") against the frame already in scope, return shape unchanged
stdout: value=93 unit=mmHg
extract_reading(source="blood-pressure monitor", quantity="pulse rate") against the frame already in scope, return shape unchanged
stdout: value=61 unit=bpm
